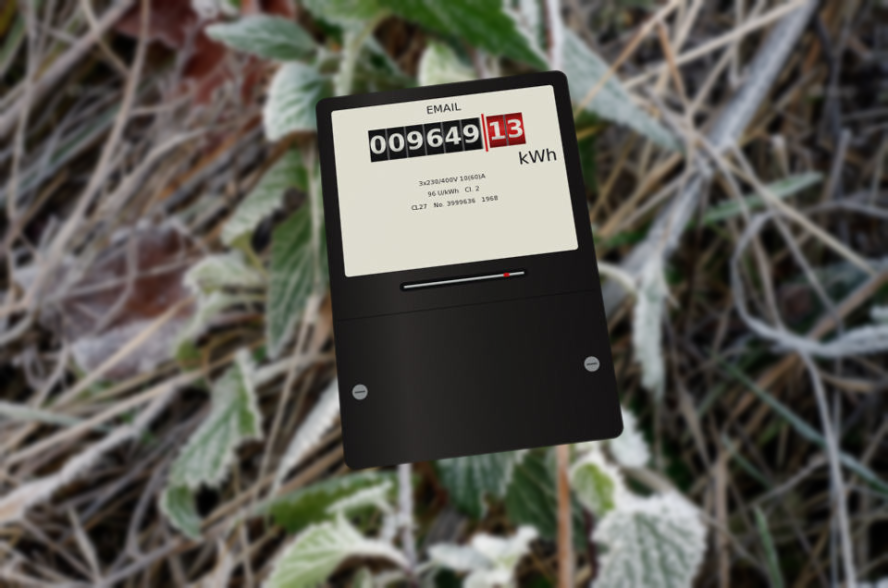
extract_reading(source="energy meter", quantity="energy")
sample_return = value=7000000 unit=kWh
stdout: value=9649.13 unit=kWh
